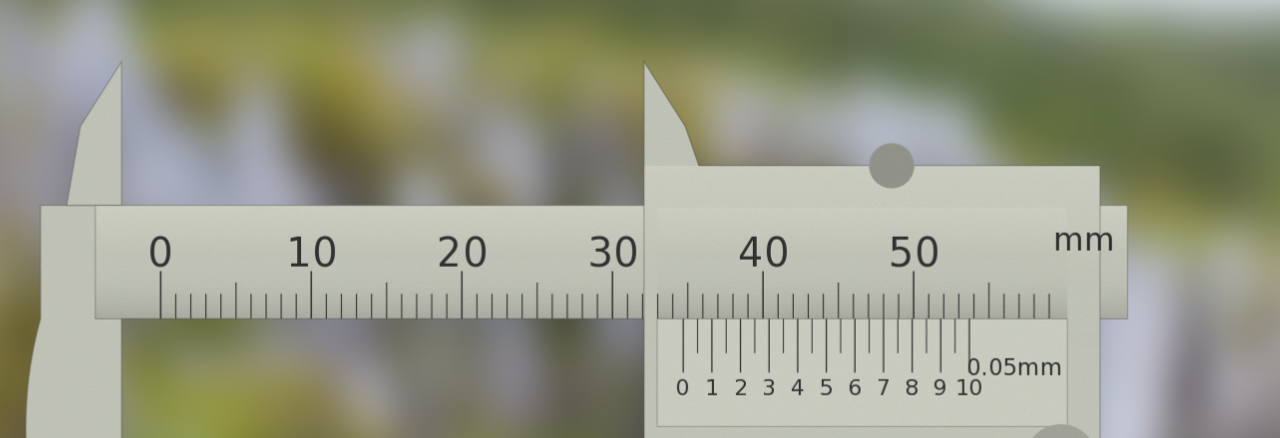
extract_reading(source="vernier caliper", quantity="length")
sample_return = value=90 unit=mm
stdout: value=34.7 unit=mm
